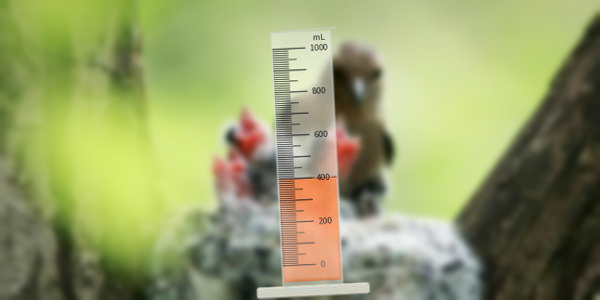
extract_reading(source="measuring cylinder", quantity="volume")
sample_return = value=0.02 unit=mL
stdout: value=400 unit=mL
